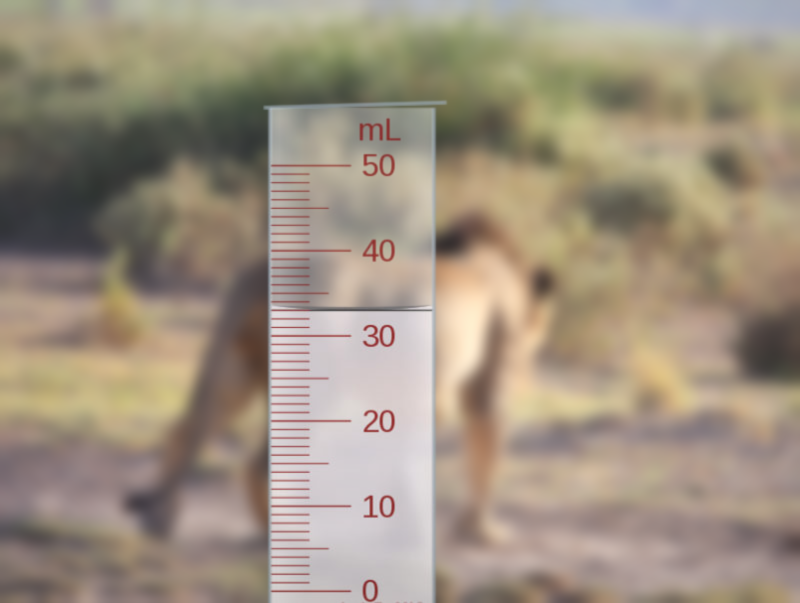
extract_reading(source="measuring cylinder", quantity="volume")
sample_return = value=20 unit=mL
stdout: value=33 unit=mL
